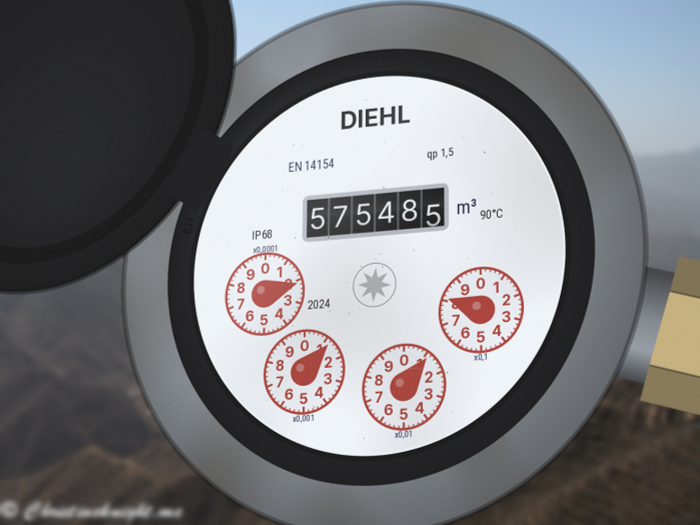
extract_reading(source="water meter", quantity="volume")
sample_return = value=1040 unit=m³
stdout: value=575484.8112 unit=m³
